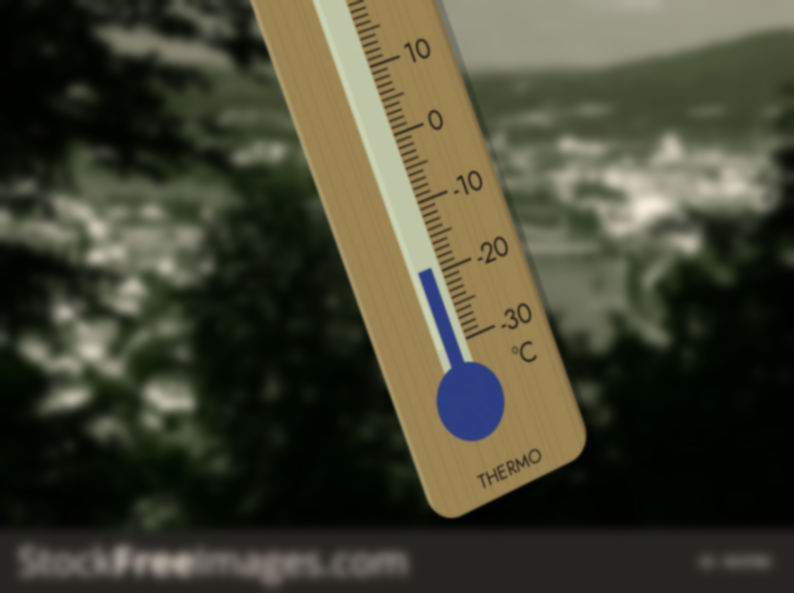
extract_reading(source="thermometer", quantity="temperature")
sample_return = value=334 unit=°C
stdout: value=-19 unit=°C
